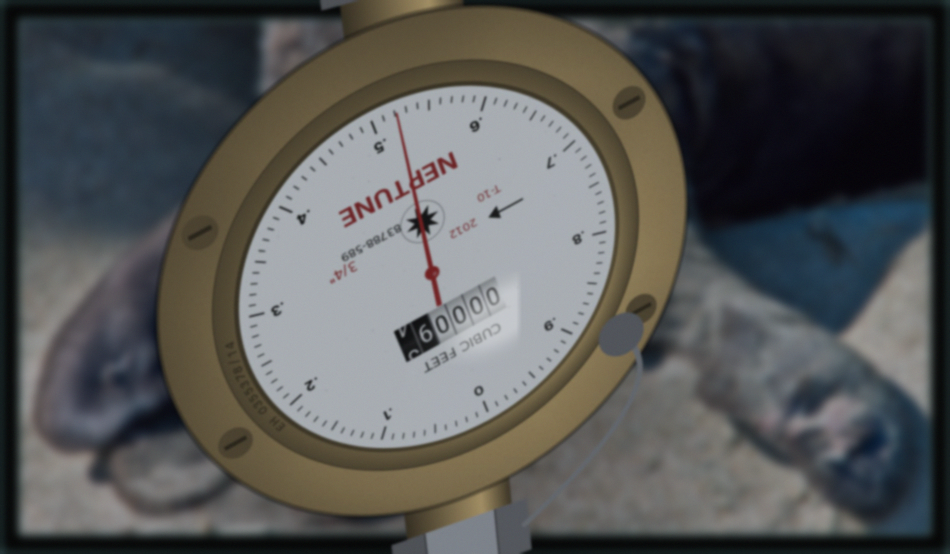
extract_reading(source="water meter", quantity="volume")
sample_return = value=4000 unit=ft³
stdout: value=93.52 unit=ft³
